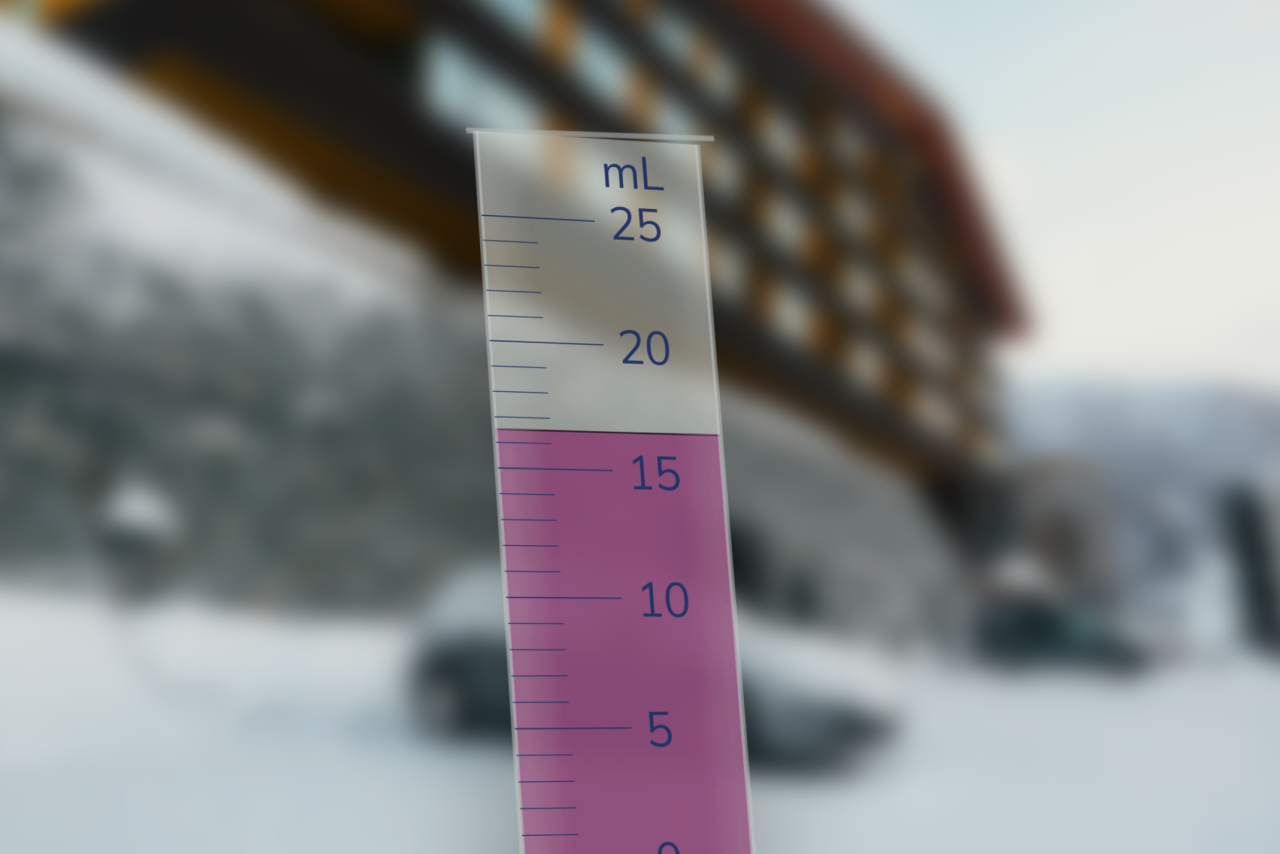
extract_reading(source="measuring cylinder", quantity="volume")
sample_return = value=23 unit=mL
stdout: value=16.5 unit=mL
